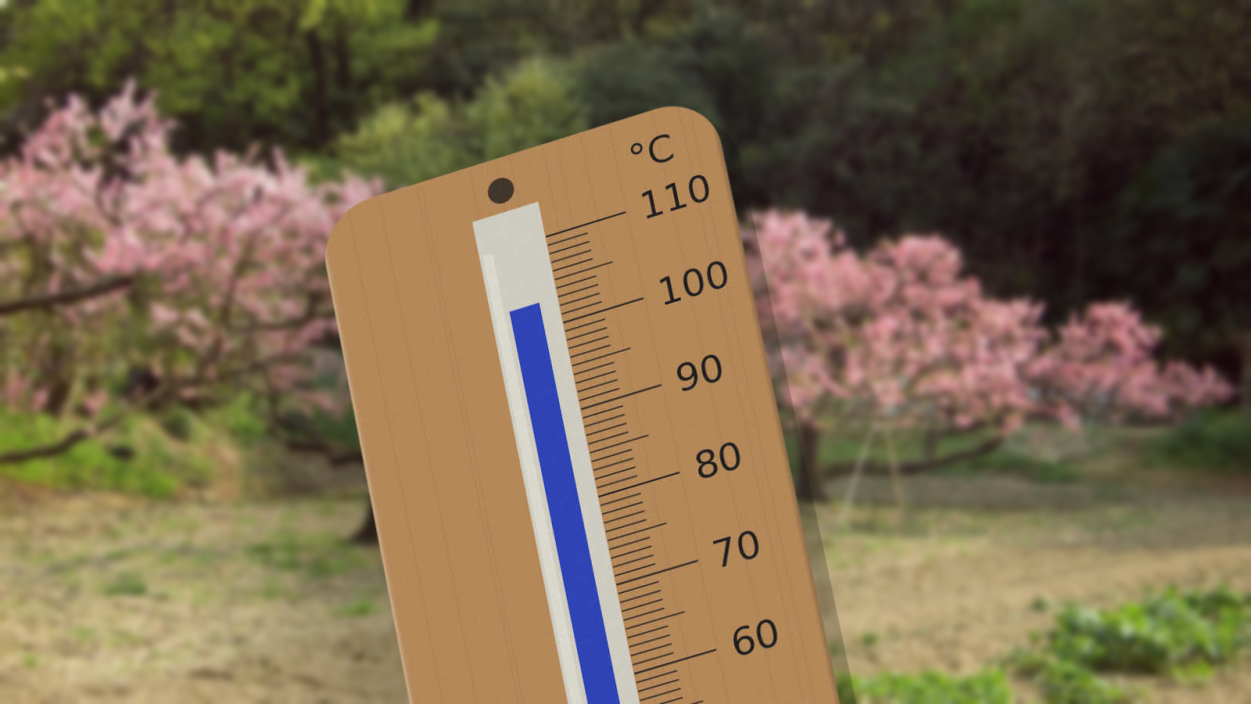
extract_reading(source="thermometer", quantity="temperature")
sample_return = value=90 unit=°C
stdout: value=103 unit=°C
